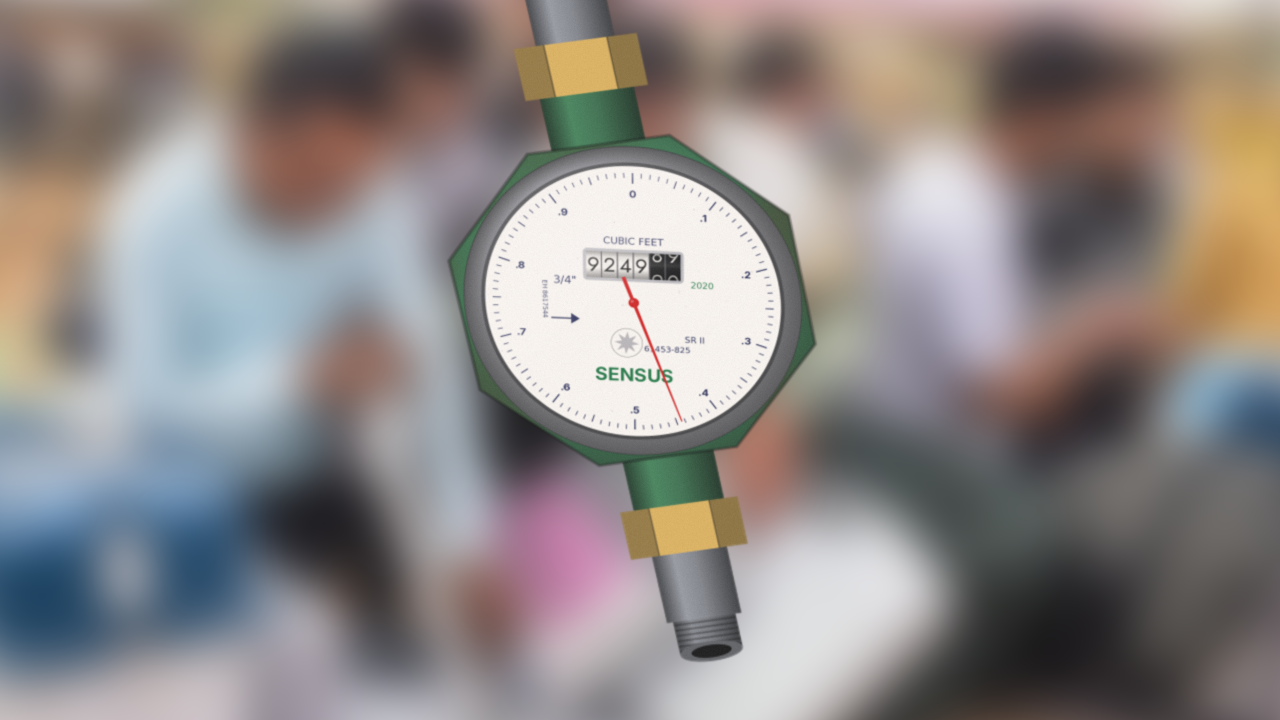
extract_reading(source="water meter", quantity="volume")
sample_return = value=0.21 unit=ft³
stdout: value=924989.44 unit=ft³
